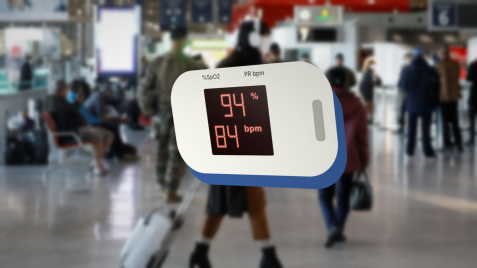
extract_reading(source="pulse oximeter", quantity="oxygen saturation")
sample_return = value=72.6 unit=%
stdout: value=94 unit=%
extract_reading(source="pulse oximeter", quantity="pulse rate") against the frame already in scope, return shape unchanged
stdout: value=84 unit=bpm
